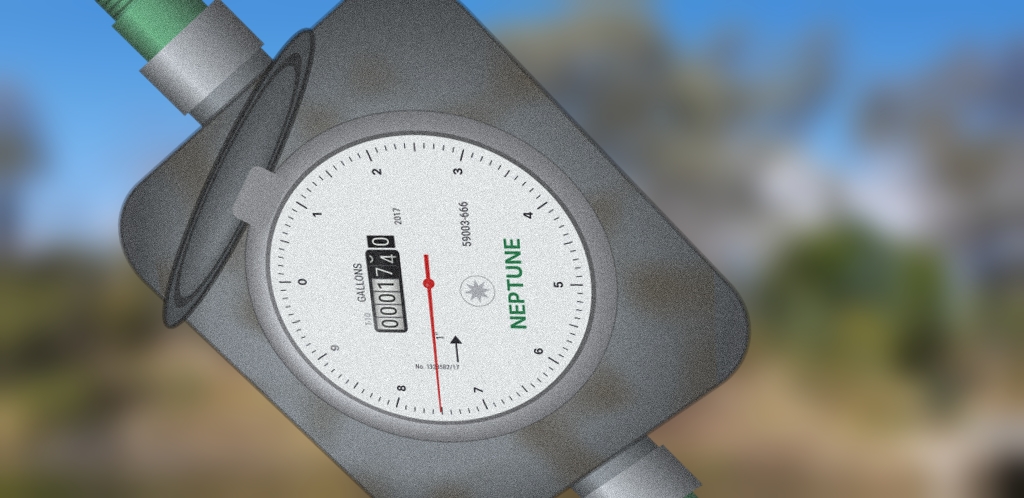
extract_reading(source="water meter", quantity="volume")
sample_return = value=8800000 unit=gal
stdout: value=1737.5 unit=gal
